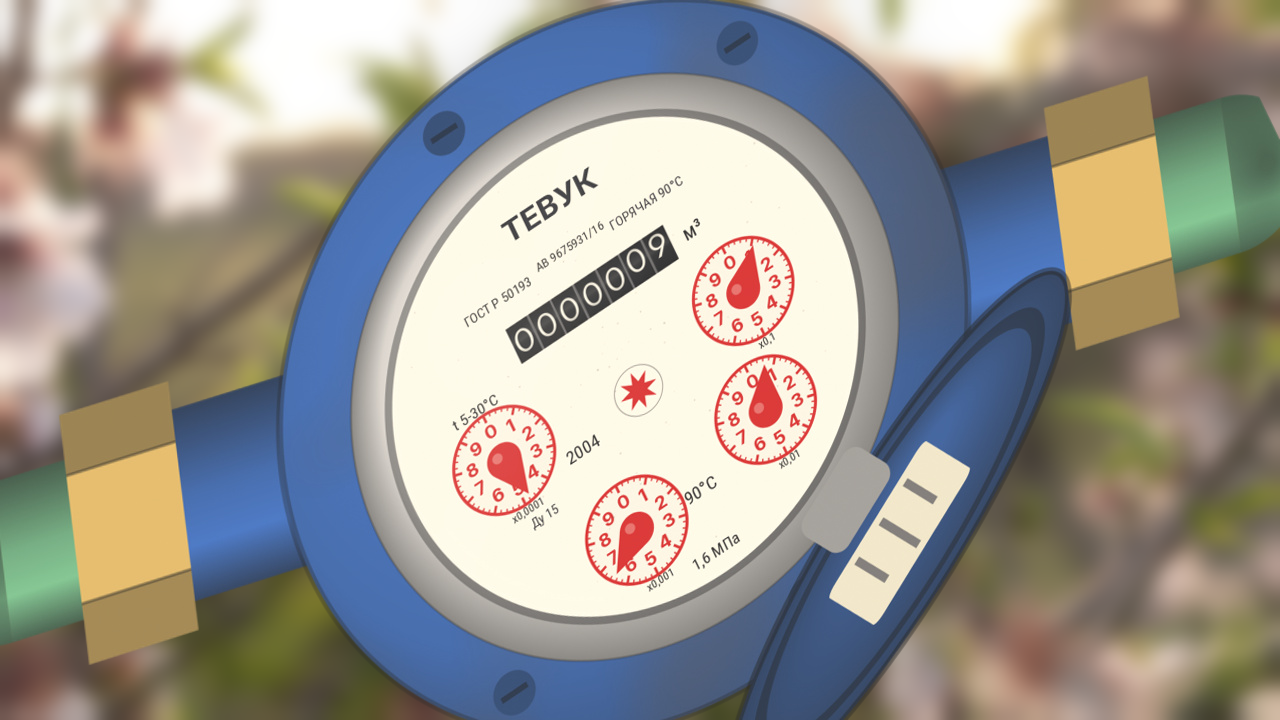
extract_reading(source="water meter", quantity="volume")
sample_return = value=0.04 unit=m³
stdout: value=9.1064 unit=m³
